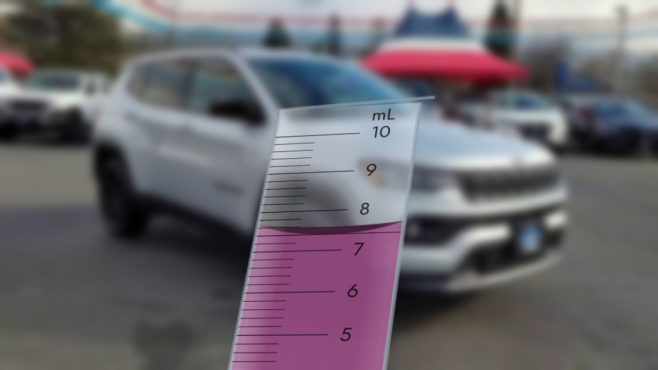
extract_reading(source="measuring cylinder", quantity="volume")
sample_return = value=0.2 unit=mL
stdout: value=7.4 unit=mL
